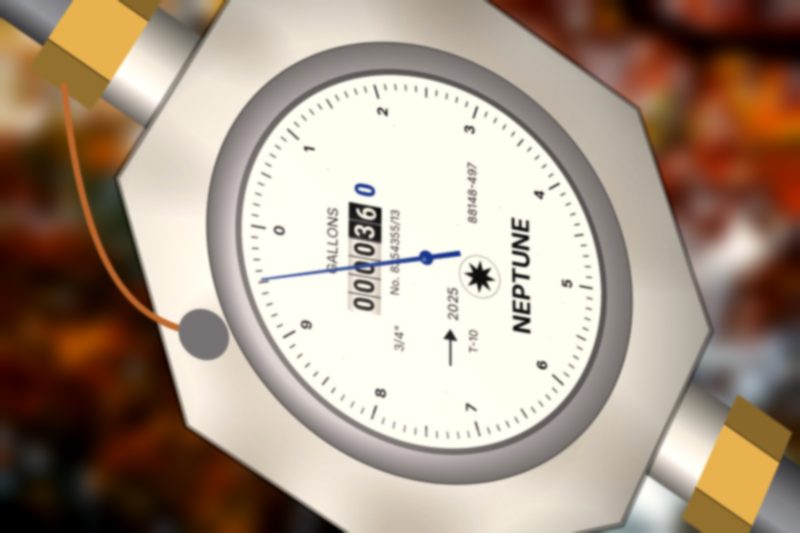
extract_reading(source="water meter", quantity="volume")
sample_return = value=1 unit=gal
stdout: value=359.5 unit=gal
